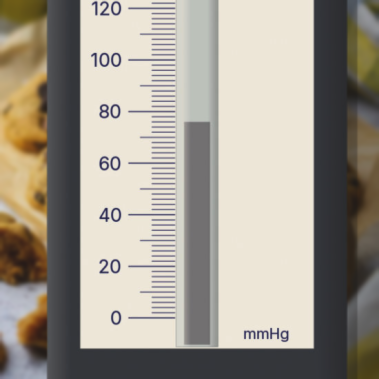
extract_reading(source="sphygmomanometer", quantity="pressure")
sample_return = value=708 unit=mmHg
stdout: value=76 unit=mmHg
